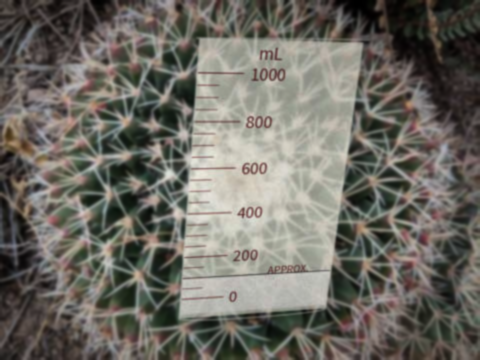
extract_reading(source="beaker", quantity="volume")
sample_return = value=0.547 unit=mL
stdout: value=100 unit=mL
